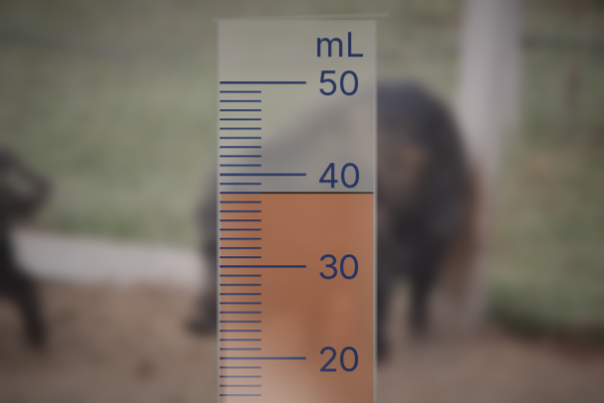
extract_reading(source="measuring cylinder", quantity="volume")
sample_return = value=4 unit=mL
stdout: value=38 unit=mL
